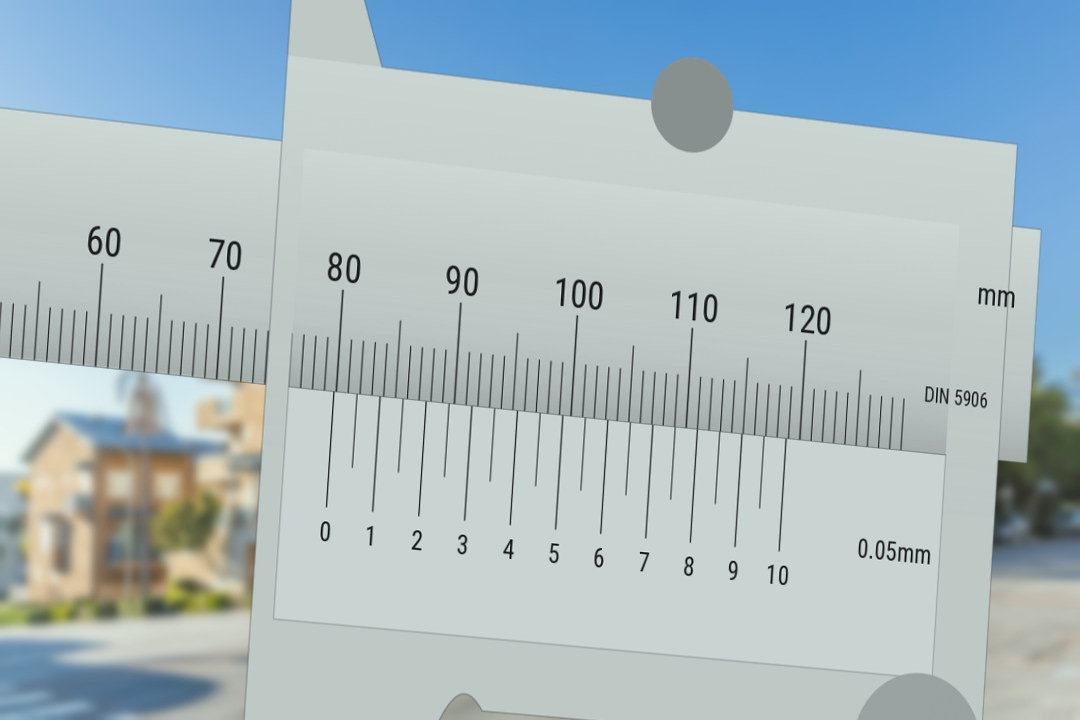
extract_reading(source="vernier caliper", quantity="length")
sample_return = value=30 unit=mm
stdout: value=79.8 unit=mm
